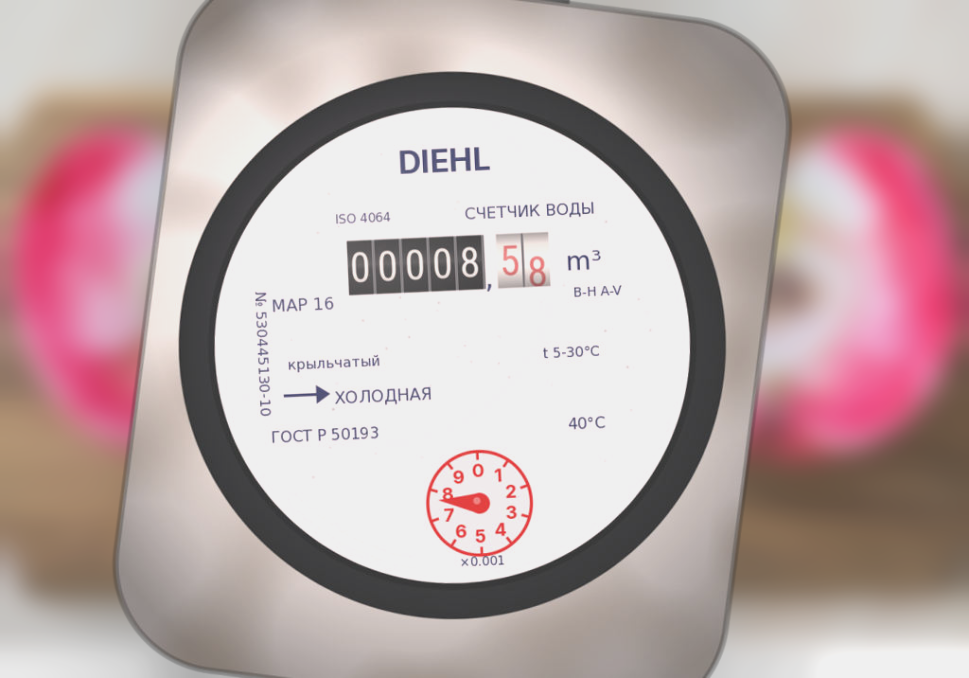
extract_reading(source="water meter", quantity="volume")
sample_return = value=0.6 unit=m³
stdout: value=8.577 unit=m³
